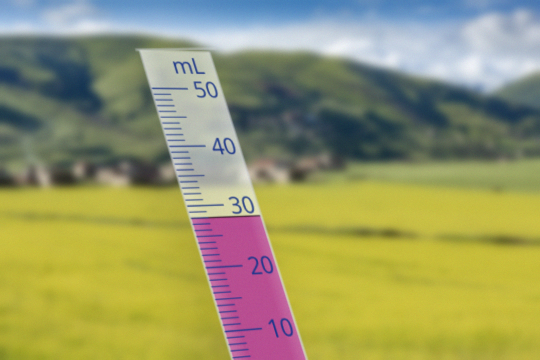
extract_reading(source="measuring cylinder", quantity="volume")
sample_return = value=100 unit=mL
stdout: value=28 unit=mL
